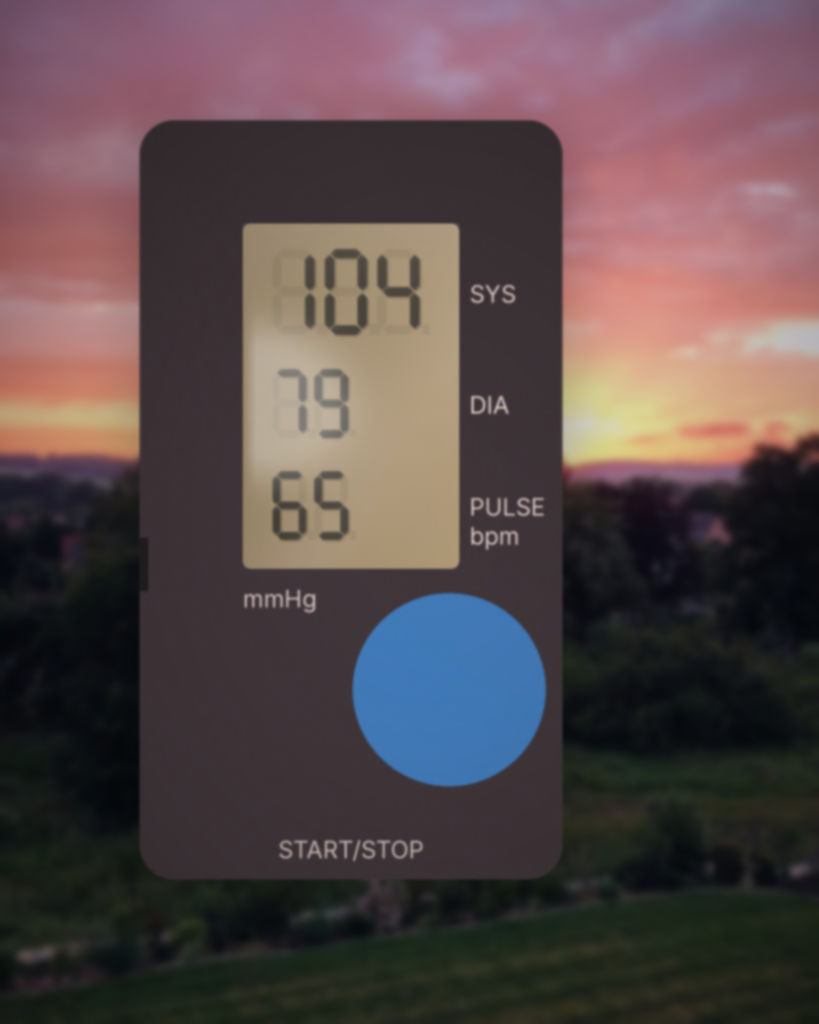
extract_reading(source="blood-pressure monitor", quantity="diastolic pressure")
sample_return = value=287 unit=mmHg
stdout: value=79 unit=mmHg
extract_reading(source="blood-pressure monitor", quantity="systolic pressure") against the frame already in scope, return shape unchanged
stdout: value=104 unit=mmHg
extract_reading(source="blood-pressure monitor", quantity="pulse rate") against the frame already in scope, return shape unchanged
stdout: value=65 unit=bpm
